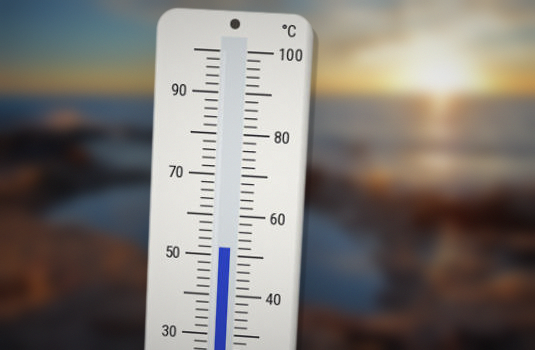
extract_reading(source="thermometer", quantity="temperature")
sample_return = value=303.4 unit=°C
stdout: value=52 unit=°C
